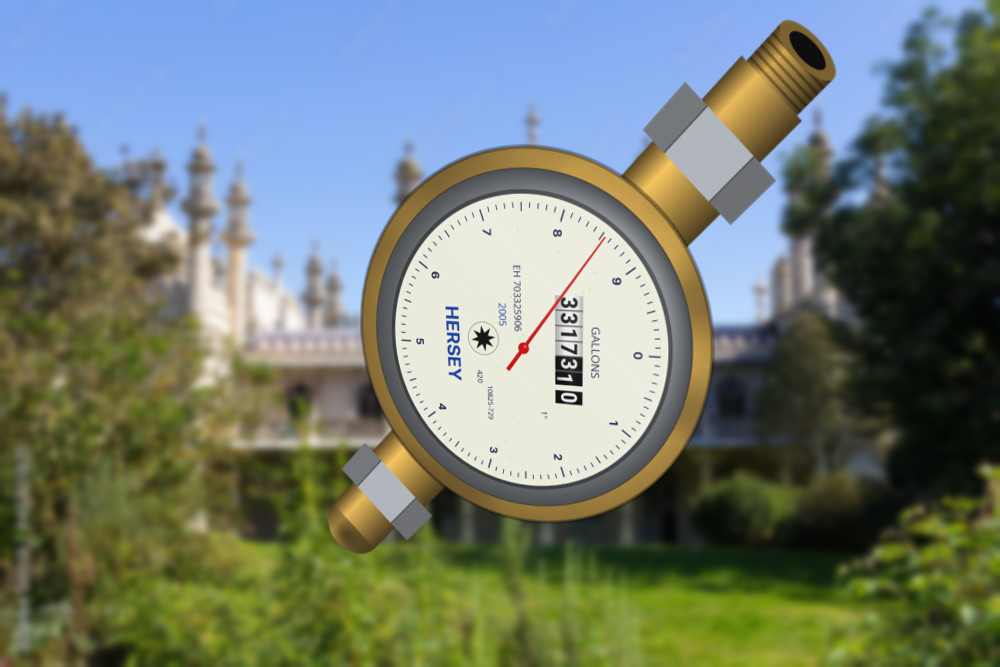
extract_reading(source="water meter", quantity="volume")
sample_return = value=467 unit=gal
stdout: value=3317308.5 unit=gal
